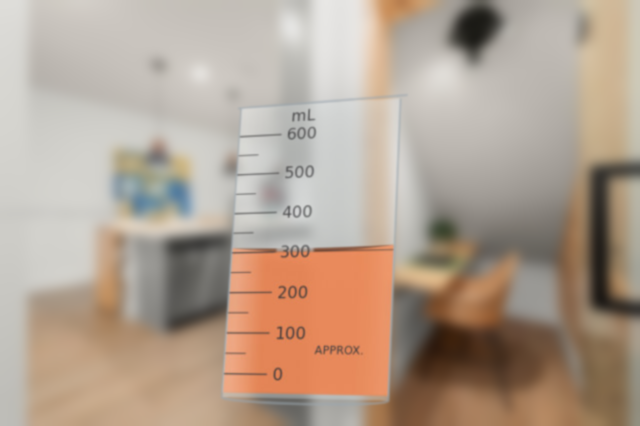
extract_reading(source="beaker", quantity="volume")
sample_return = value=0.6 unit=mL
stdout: value=300 unit=mL
